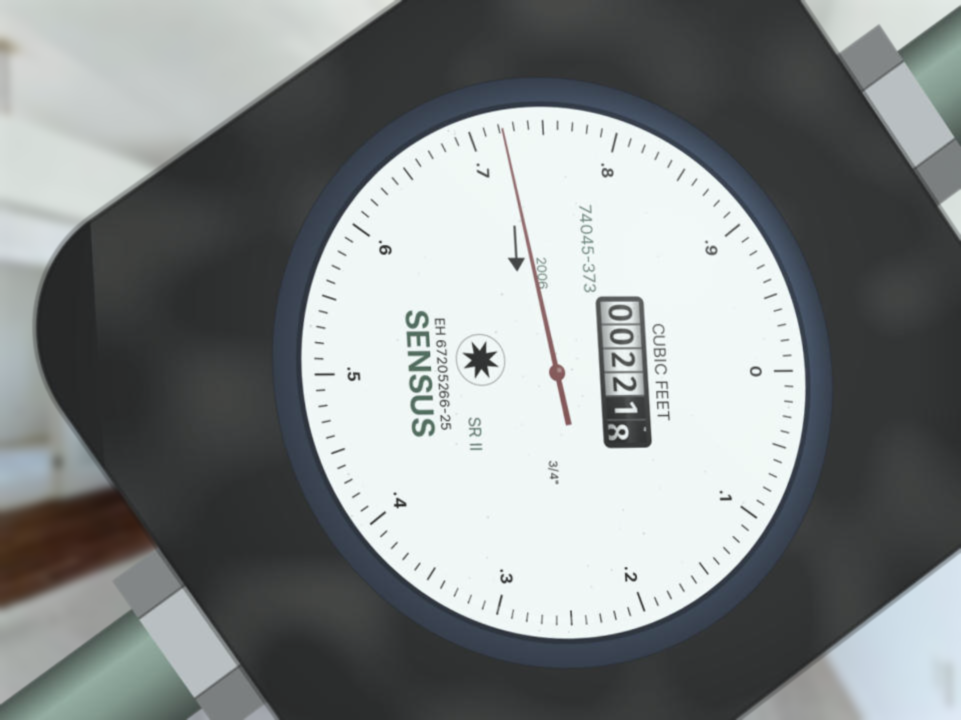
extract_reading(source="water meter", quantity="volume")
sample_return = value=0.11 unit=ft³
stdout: value=2217.72 unit=ft³
